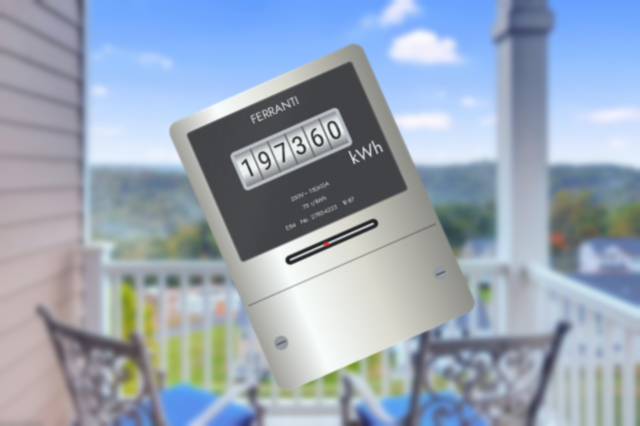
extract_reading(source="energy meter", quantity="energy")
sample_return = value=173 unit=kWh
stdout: value=197360 unit=kWh
